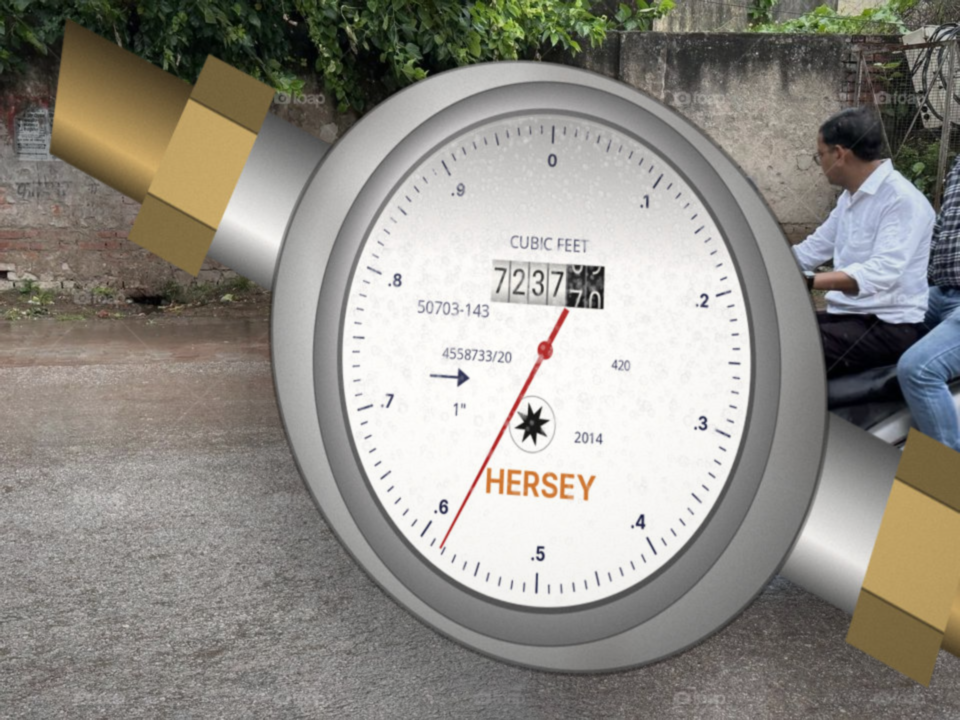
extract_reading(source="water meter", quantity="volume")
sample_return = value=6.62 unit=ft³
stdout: value=723769.58 unit=ft³
